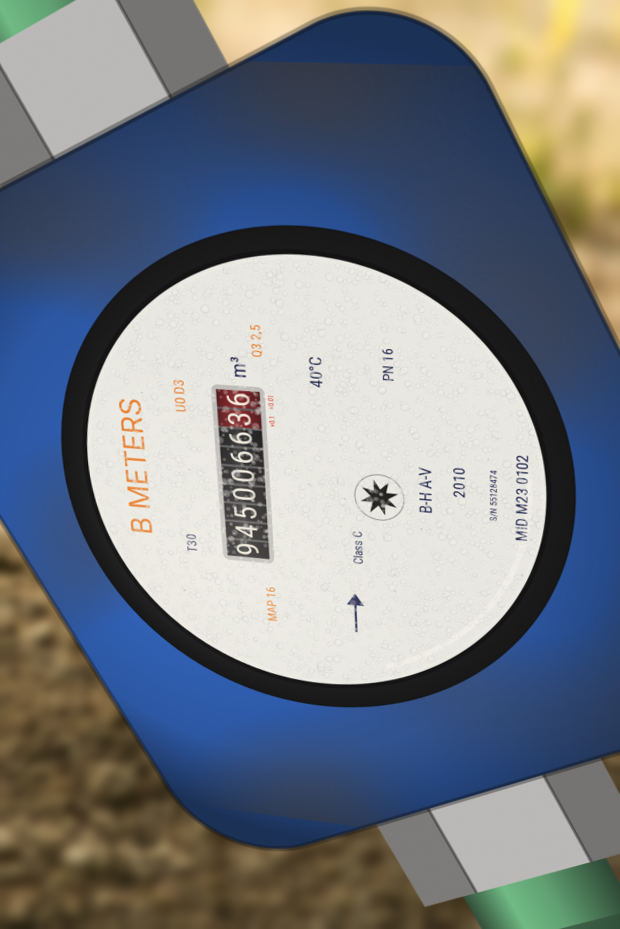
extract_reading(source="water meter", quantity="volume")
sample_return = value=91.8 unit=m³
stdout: value=9450066.36 unit=m³
